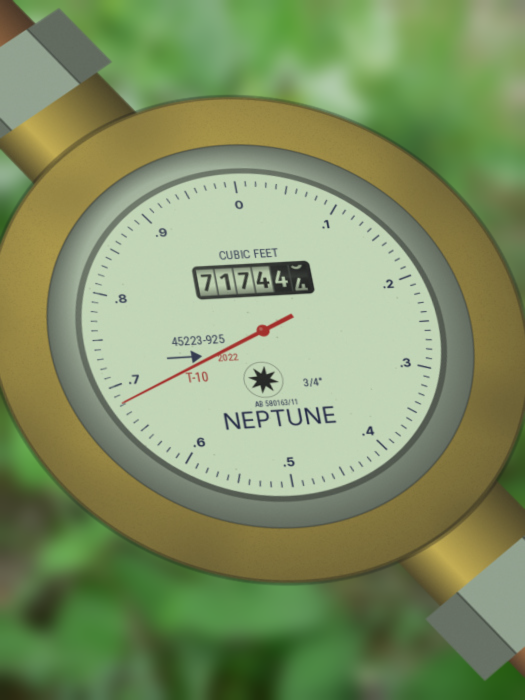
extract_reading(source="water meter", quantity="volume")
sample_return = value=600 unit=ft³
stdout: value=717443.68 unit=ft³
